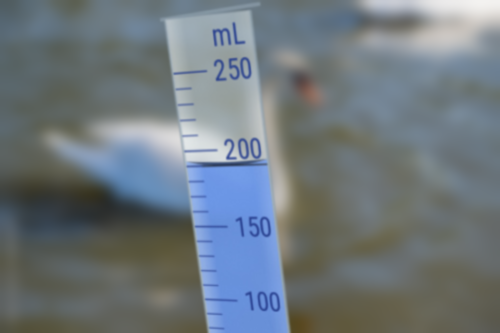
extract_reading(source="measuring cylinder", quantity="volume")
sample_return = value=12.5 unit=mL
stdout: value=190 unit=mL
